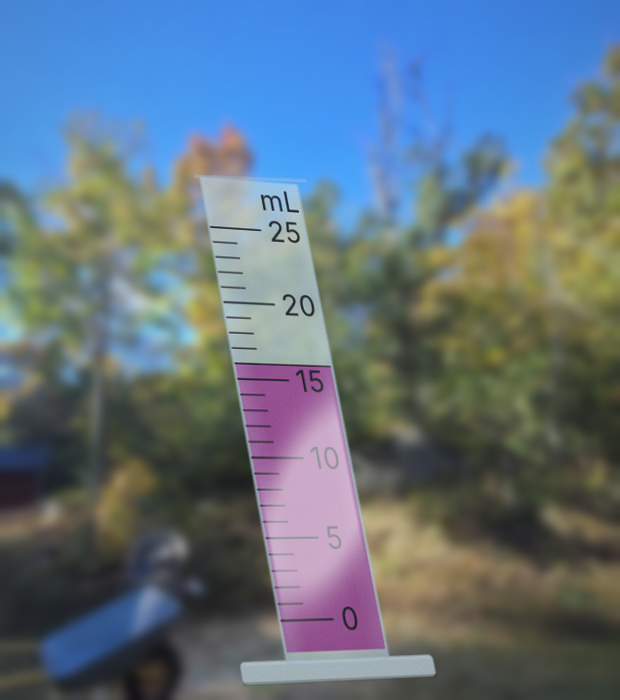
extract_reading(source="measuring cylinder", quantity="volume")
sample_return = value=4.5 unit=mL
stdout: value=16 unit=mL
